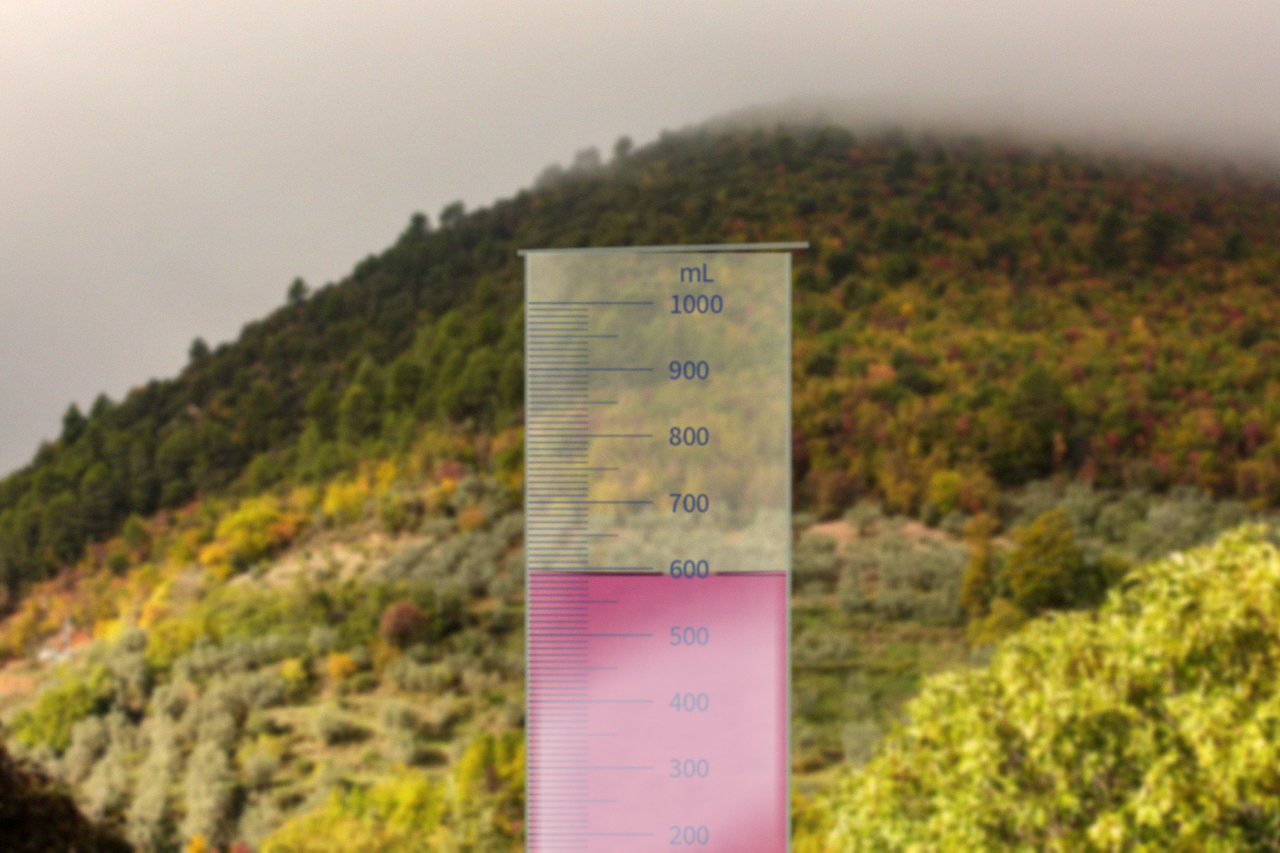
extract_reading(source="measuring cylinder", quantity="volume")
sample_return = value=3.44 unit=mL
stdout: value=590 unit=mL
